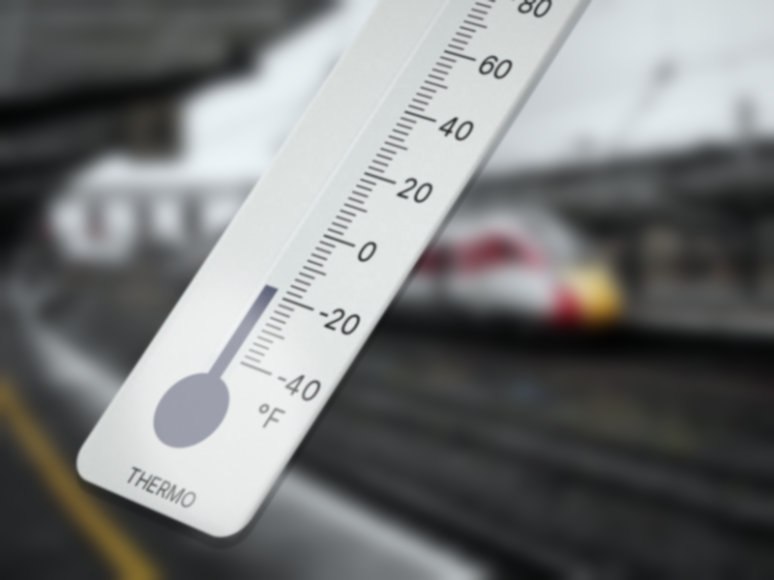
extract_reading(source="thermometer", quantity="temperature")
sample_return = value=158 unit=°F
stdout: value=-18 unit=°F
